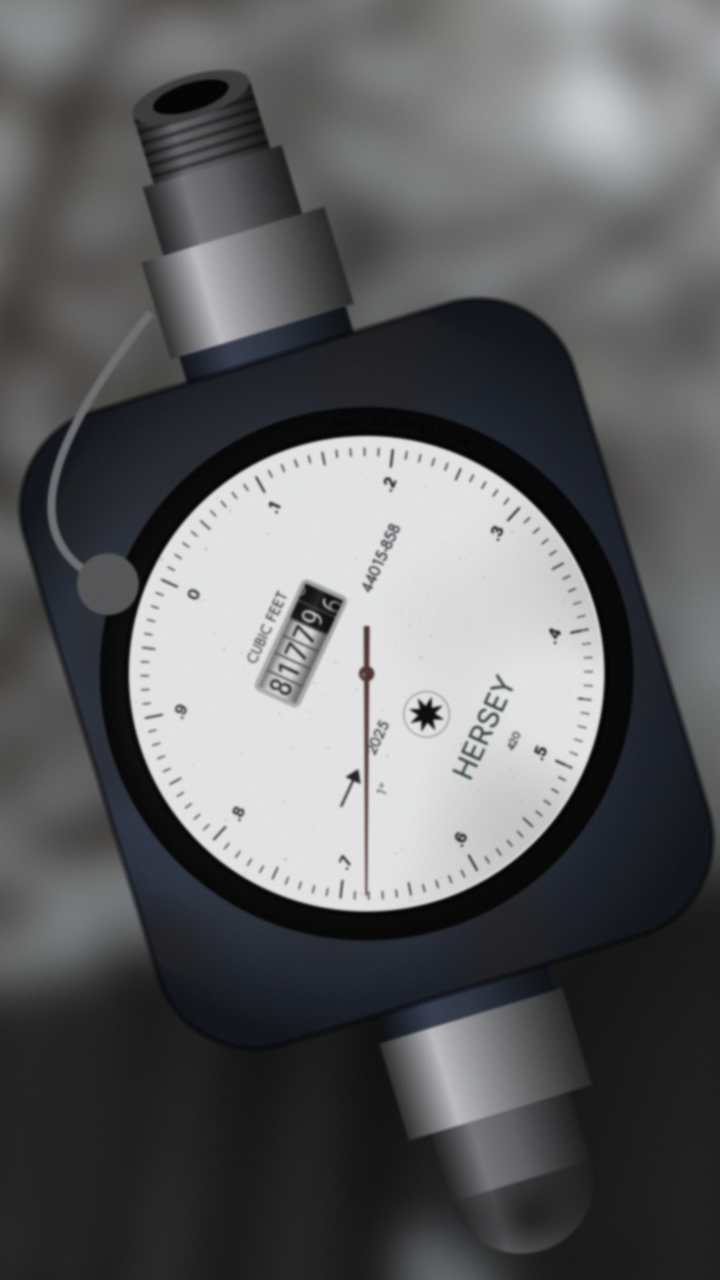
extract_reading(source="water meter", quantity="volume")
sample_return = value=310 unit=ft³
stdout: value=817795.68 unit=ft³
